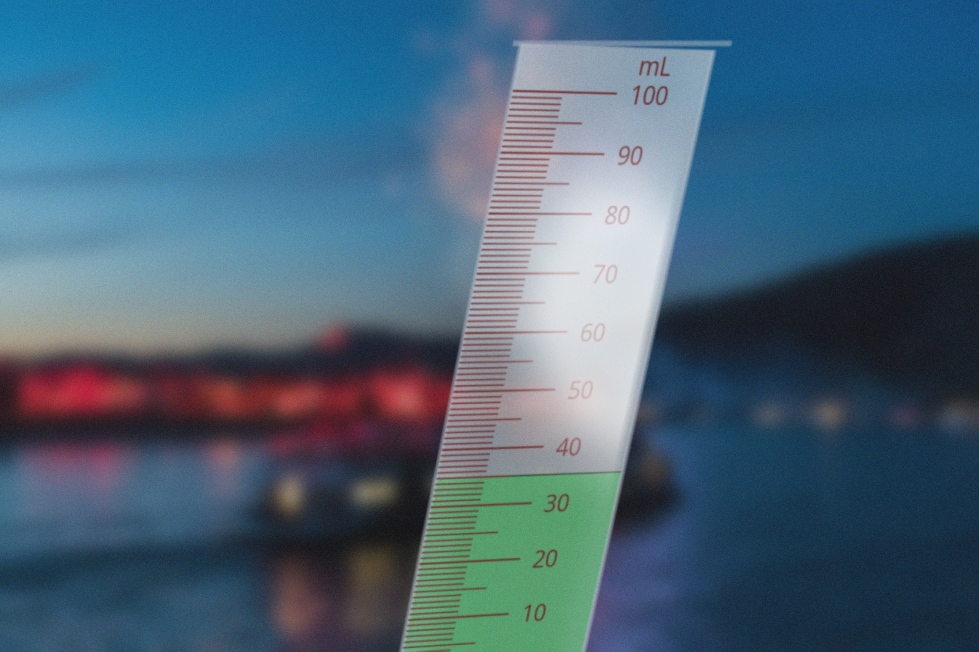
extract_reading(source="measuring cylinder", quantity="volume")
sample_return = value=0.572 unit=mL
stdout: value=35 unit=mL
